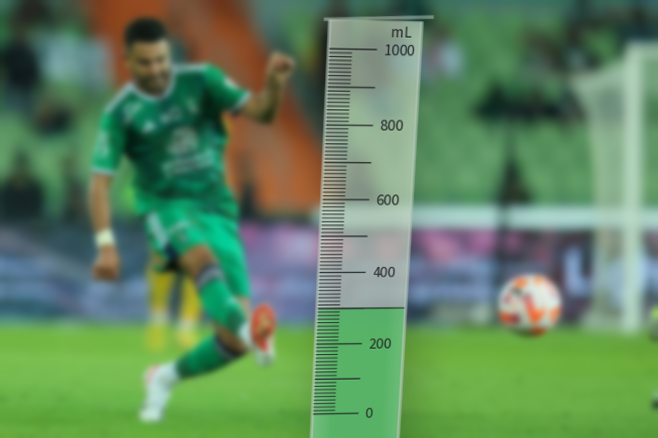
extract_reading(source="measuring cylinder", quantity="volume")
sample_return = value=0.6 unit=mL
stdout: value=300 unit=mL
